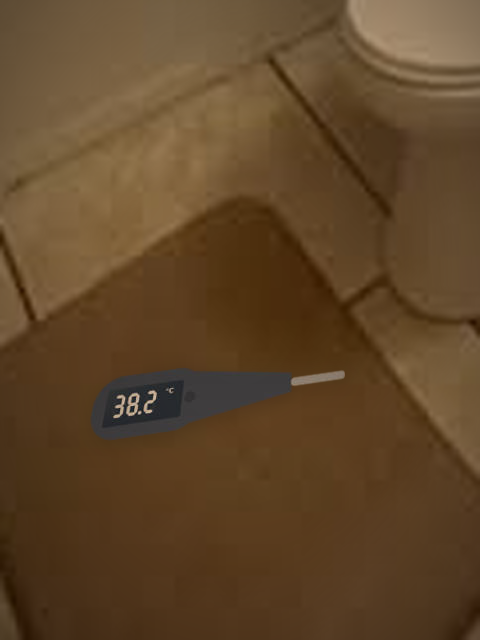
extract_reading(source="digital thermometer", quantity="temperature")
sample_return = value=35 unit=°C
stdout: value=38.2 unit=°C
